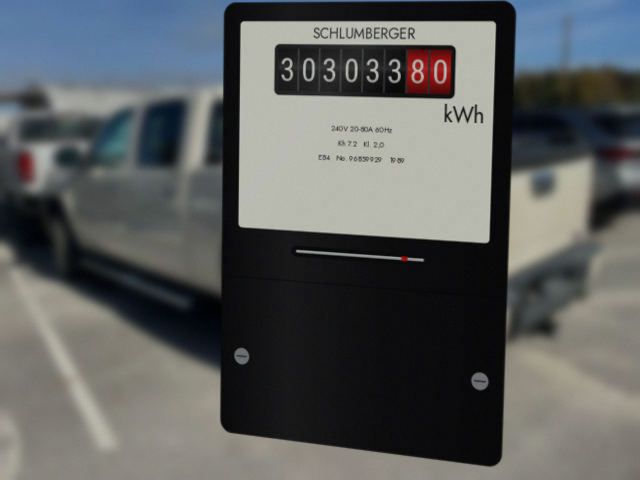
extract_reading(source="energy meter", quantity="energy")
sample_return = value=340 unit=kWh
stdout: value=303033.80 unit=kWh
